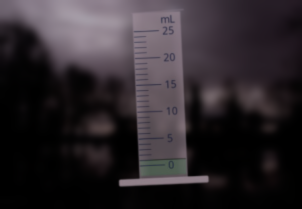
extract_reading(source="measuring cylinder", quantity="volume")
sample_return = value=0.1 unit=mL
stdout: value=1 unit=mL
